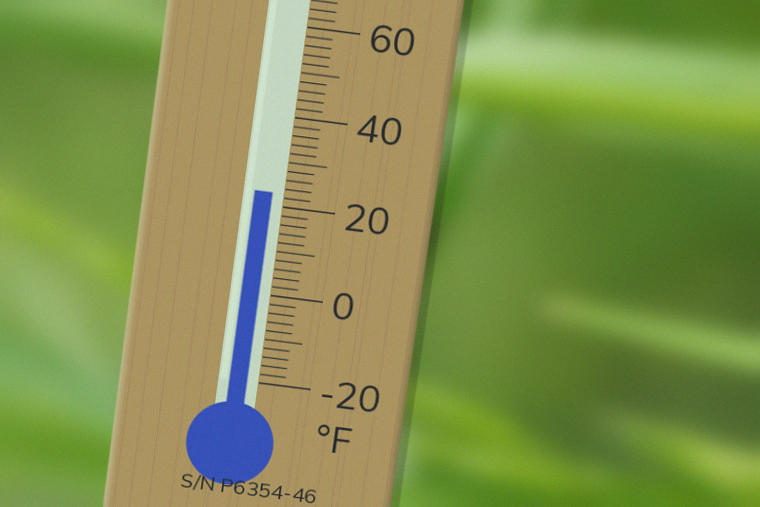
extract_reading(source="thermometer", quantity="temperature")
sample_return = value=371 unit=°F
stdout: value=23 unit=°F
